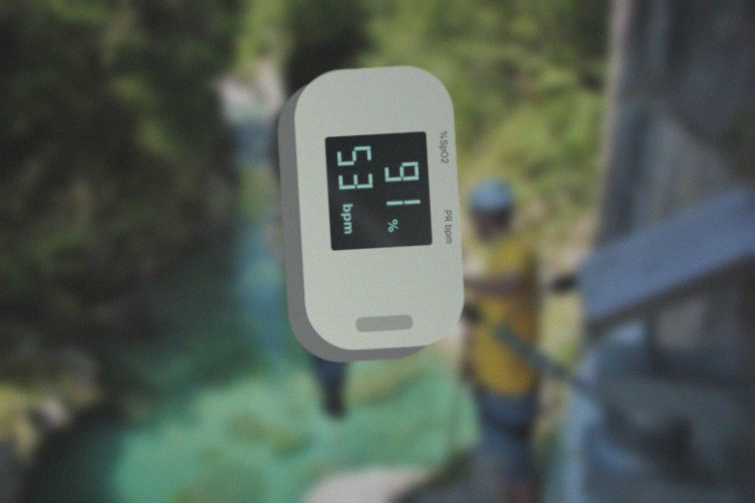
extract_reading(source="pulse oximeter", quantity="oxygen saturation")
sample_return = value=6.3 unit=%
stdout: value=91 unit=%
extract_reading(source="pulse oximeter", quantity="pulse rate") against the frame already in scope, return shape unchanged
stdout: value=53 unit=bpm
